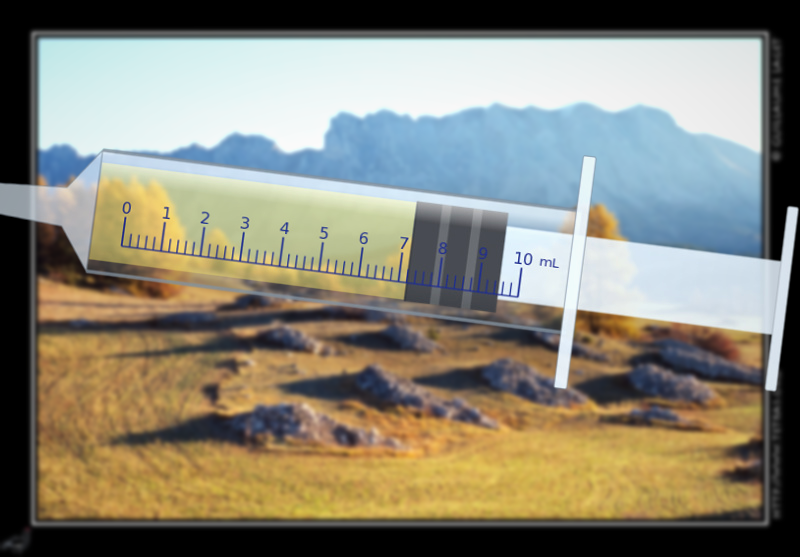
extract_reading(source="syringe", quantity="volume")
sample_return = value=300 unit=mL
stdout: value=7.2 unit=mL
